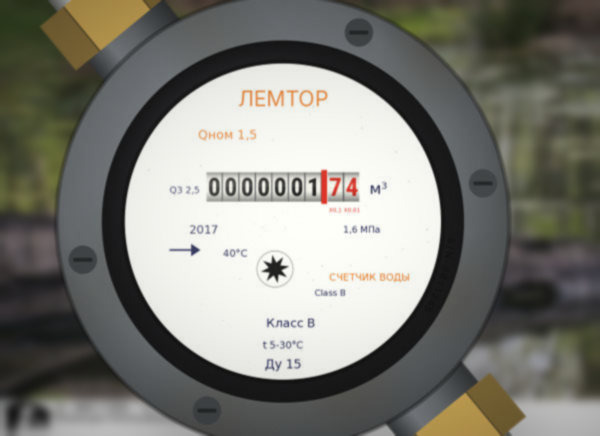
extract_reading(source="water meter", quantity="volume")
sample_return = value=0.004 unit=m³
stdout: value=1.74 unit=m³
